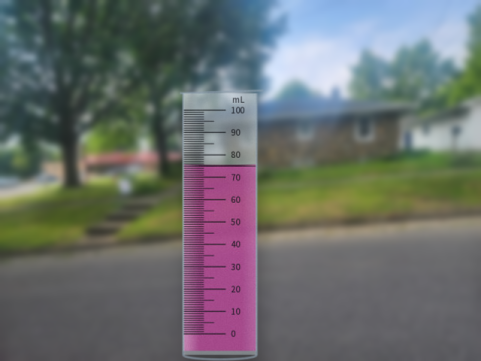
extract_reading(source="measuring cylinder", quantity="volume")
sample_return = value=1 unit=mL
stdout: value=75 unit=mL
